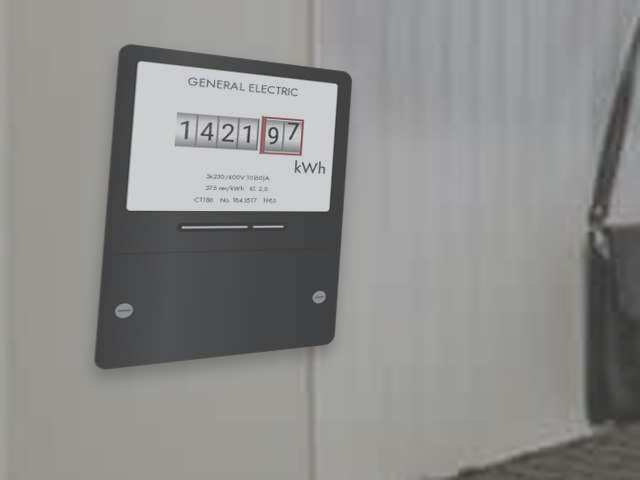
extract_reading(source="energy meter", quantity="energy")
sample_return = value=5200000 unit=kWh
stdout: value=1421.97 unit=kWh
